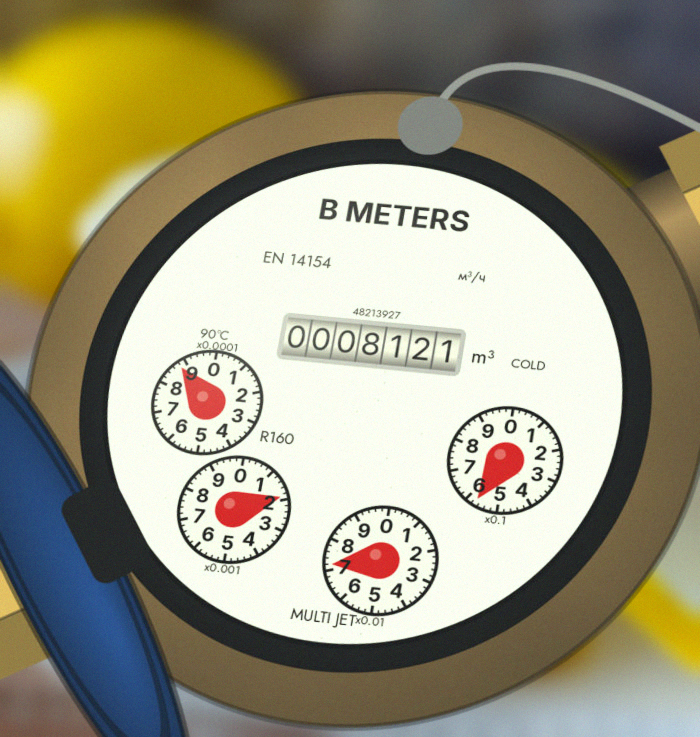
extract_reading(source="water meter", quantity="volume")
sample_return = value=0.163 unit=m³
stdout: value=8121.5718 unit=m³
